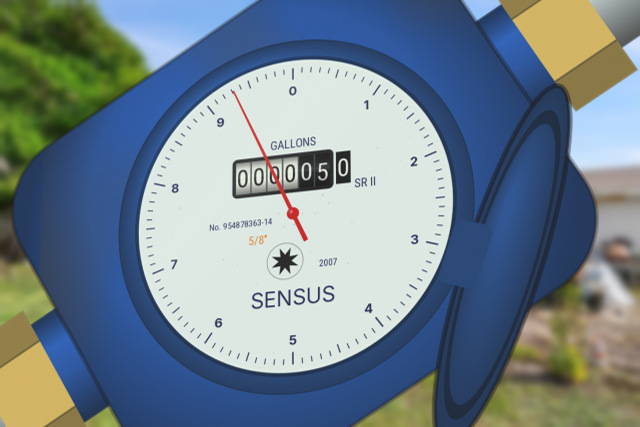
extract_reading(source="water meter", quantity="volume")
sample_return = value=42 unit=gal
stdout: value=49.3 unit=gal
